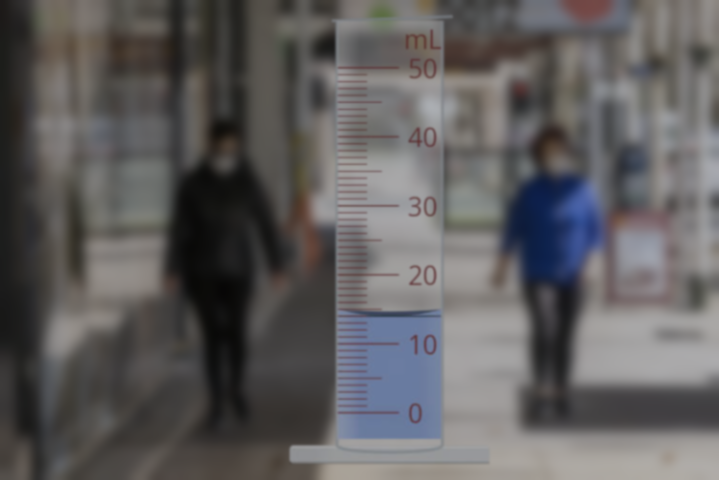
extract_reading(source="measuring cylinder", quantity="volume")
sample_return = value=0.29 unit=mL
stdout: value=14 unit=mL
